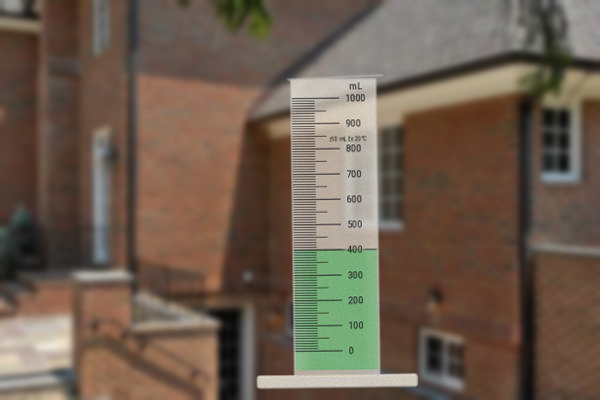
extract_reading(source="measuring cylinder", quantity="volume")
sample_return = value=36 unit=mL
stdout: value=400 unit=mL
